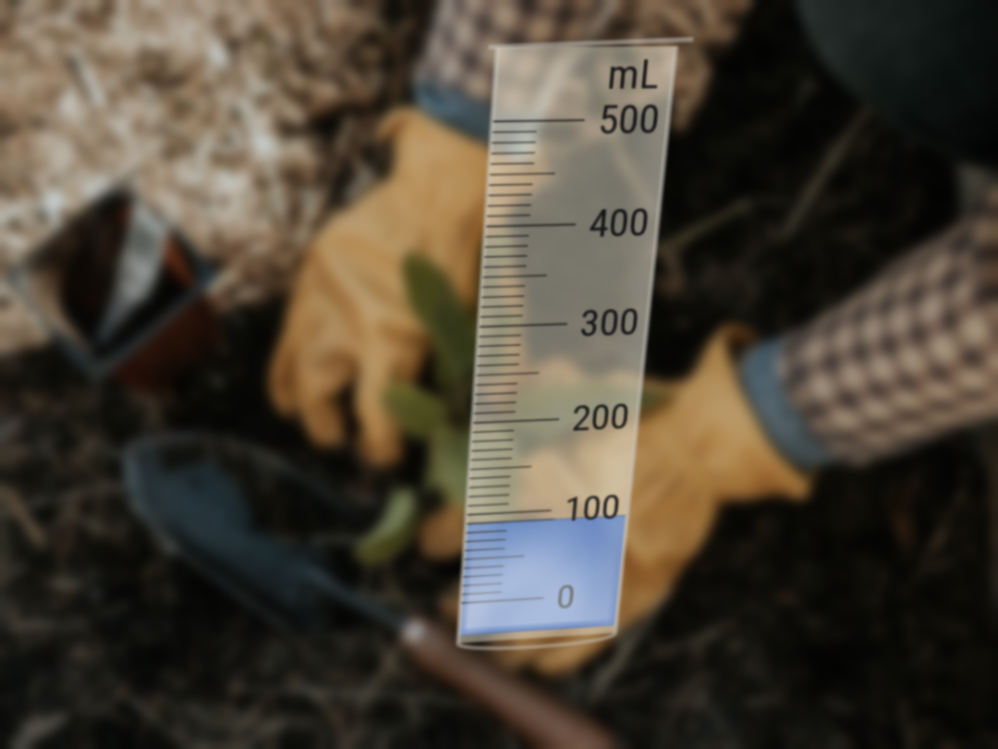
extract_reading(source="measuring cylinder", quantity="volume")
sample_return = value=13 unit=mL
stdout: value=90 unit=mL
